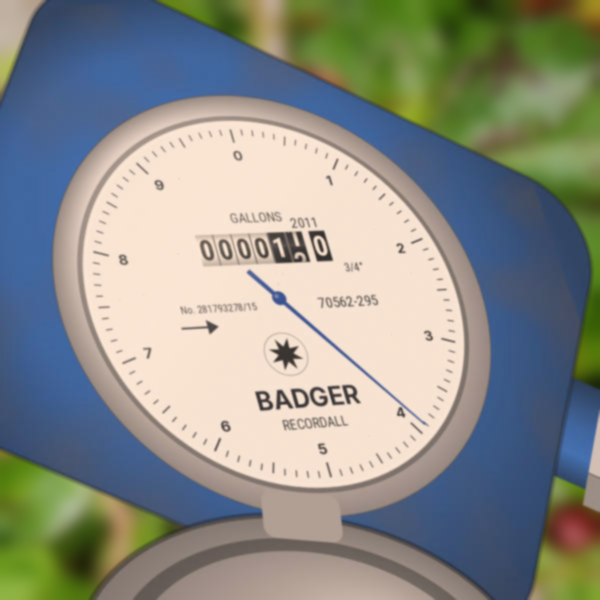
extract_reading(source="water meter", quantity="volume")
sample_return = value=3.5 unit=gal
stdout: value=113.9 unit=gal
